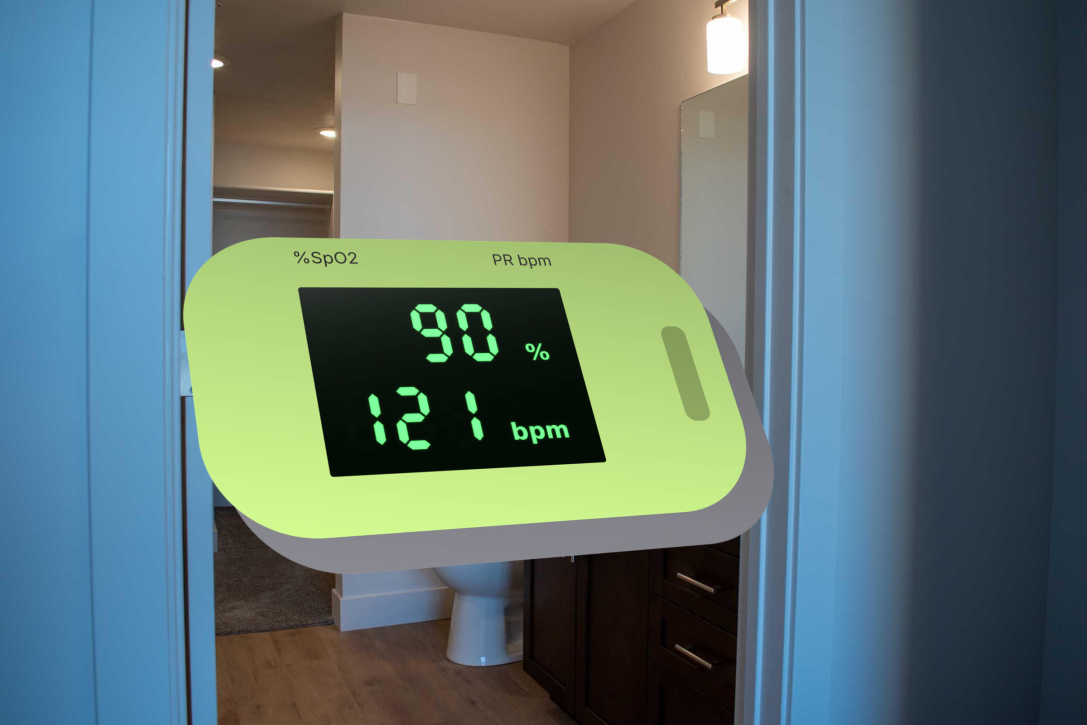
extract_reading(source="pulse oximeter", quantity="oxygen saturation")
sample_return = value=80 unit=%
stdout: value=90 unit=%
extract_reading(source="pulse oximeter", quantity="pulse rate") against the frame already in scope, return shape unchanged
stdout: value=121 unit=bpm
